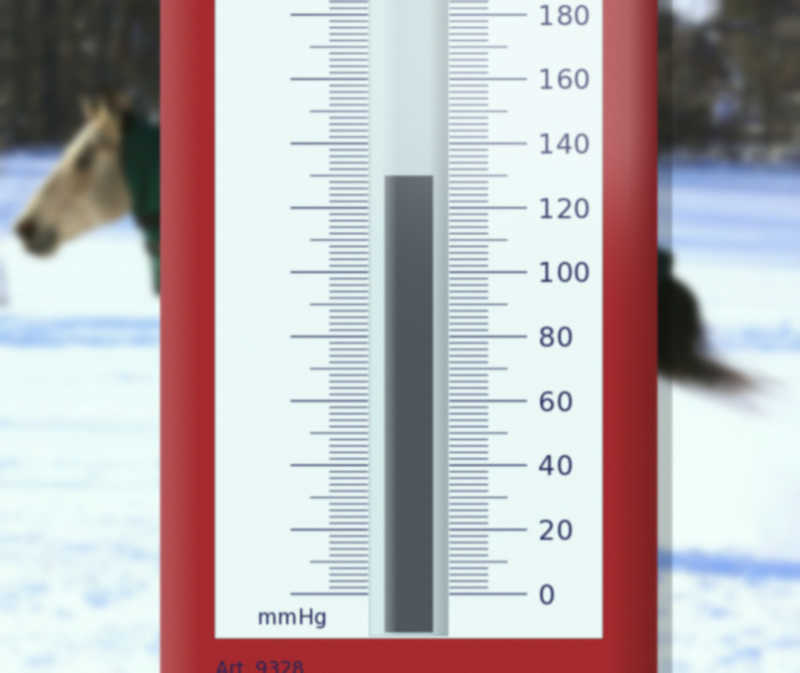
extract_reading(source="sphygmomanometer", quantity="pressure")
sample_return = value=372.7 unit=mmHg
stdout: value=130 unit=mmHg
